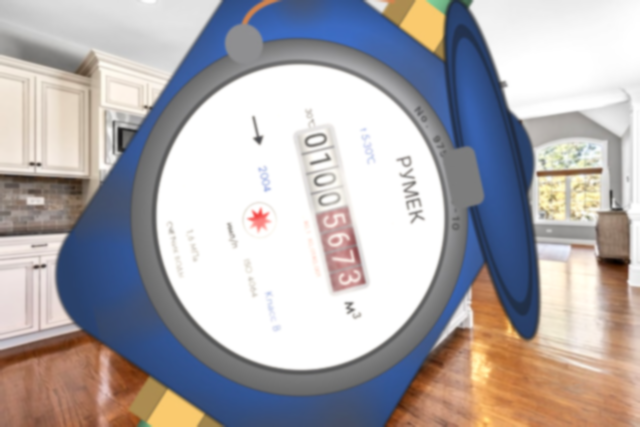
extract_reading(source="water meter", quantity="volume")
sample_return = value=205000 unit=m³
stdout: value=100.5673 unit=m³
